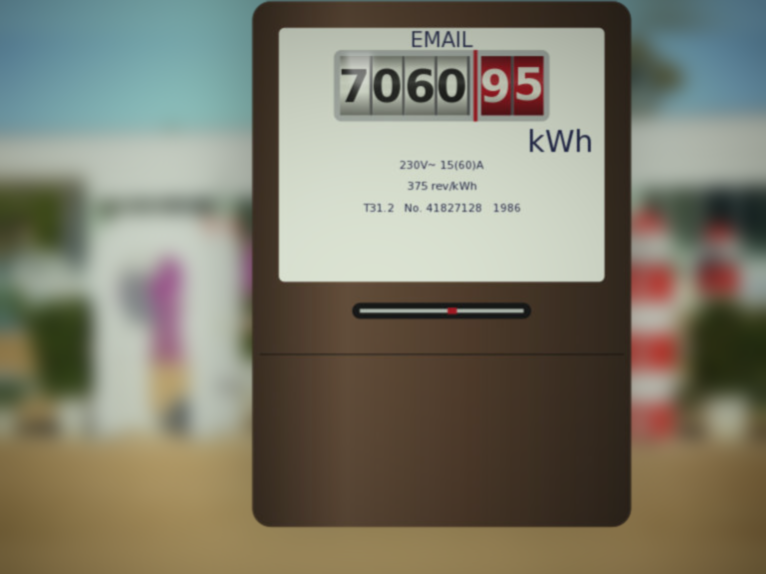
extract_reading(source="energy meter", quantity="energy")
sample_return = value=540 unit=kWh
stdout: value=7060.95 unit=kWh
